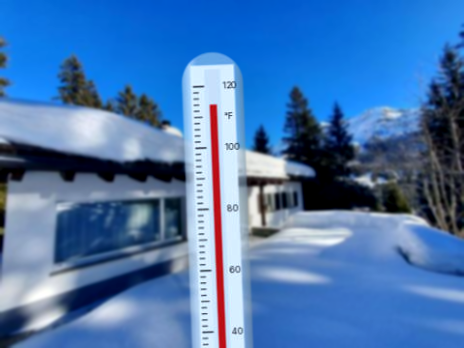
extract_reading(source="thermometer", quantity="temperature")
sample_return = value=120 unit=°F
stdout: value=114 unit=°F
